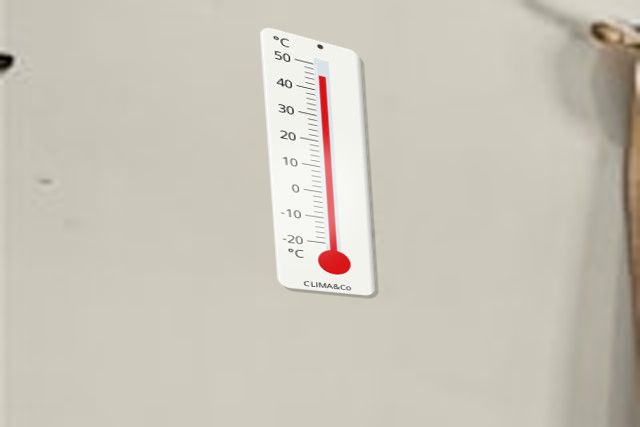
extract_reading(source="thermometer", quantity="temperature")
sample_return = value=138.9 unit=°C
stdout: value=46 unit=°C
